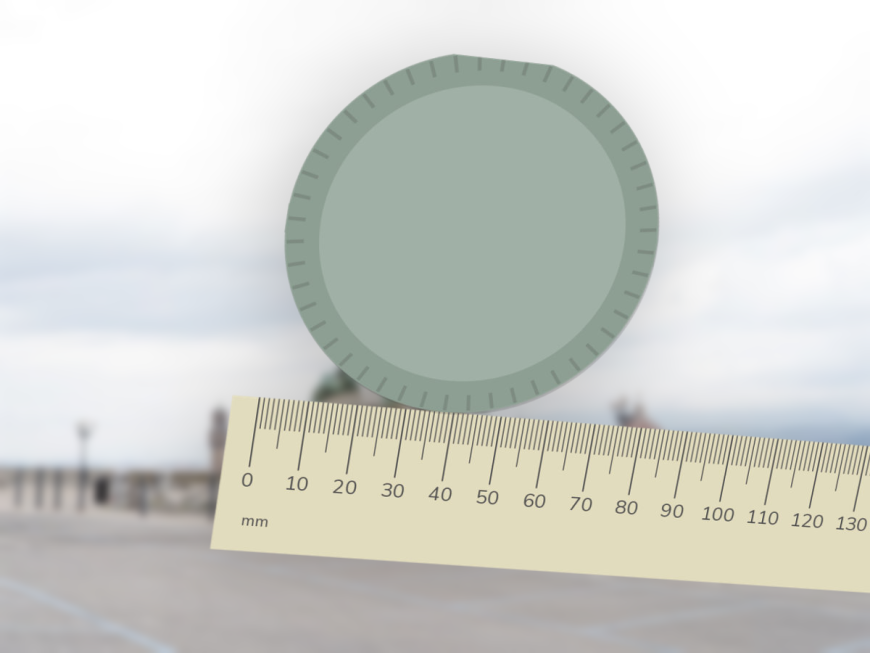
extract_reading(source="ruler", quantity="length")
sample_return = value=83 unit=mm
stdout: value=76 unit=mm
